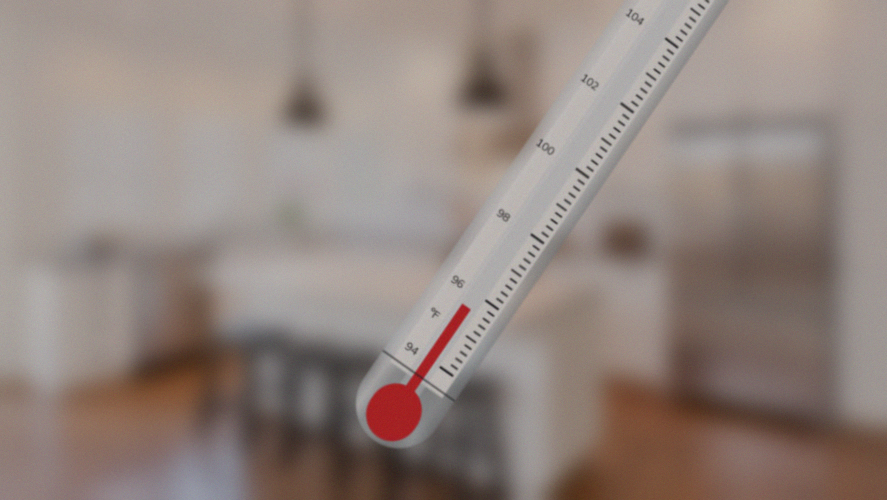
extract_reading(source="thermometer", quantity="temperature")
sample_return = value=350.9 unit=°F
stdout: value=95.6 unit=°F
